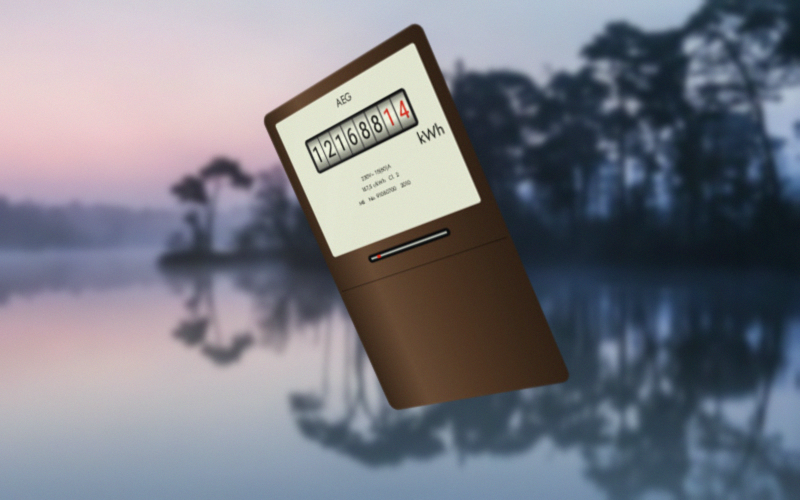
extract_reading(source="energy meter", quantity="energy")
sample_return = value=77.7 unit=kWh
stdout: value=121688.14 unit=kWh
